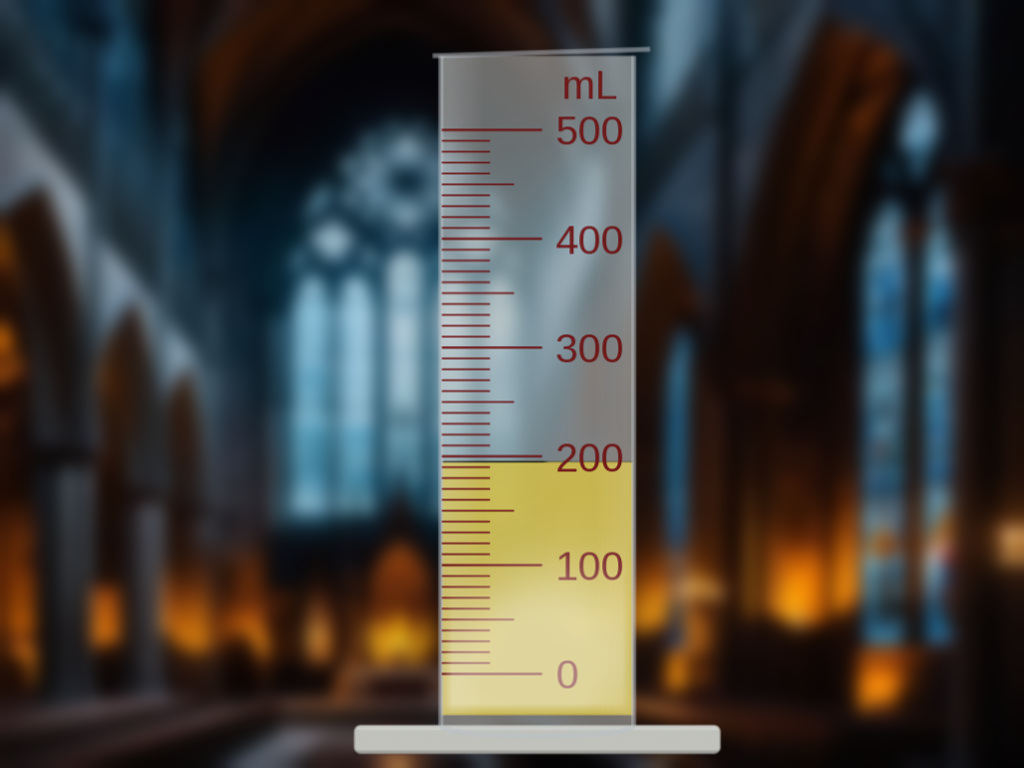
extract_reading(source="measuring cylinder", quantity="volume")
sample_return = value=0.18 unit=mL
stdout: value=195 unit=mL
